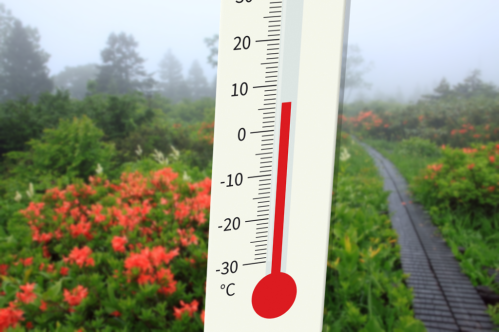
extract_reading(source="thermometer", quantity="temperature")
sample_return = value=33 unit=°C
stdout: value=6 unit=°C
